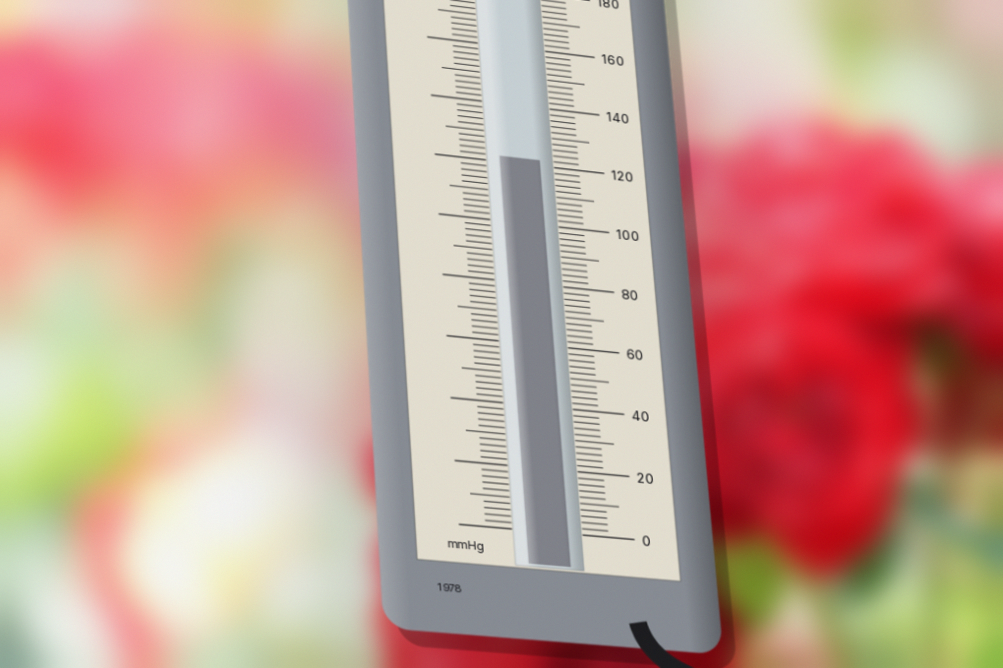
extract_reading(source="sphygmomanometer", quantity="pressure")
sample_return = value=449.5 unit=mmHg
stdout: value=122 unit=mmHg
